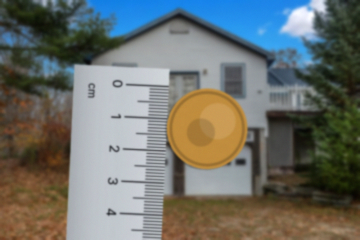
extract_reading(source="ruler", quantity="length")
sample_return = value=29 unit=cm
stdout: value=2.5 unit=cm
